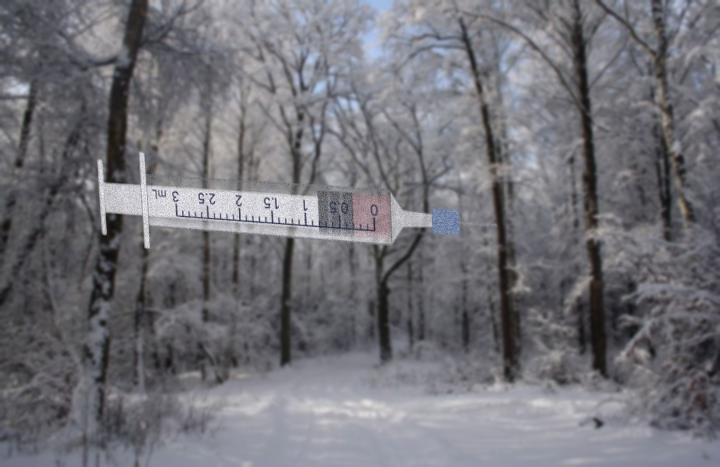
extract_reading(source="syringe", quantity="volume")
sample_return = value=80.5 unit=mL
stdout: value=0.3 unit=mL
